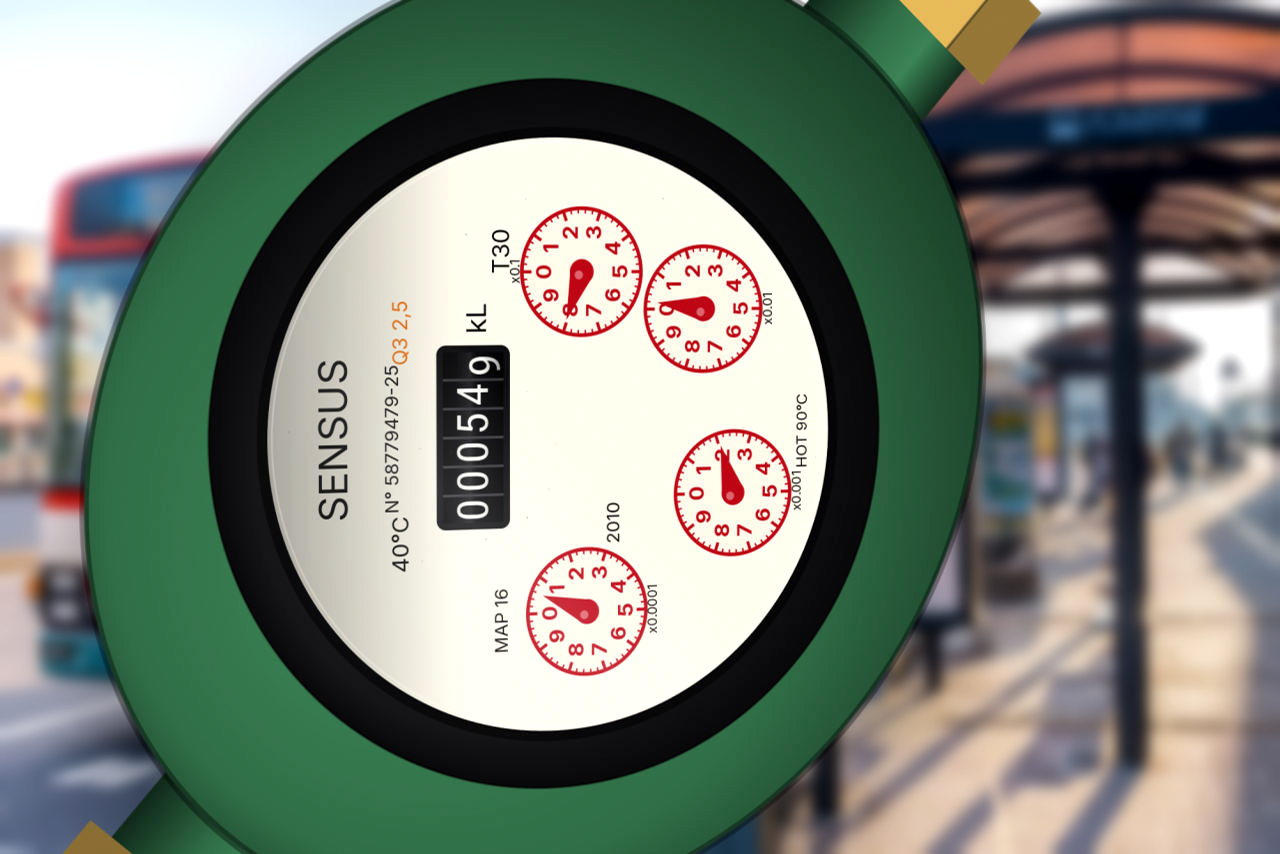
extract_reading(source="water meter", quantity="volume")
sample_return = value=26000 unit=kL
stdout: value=548.8020 unit=kL
